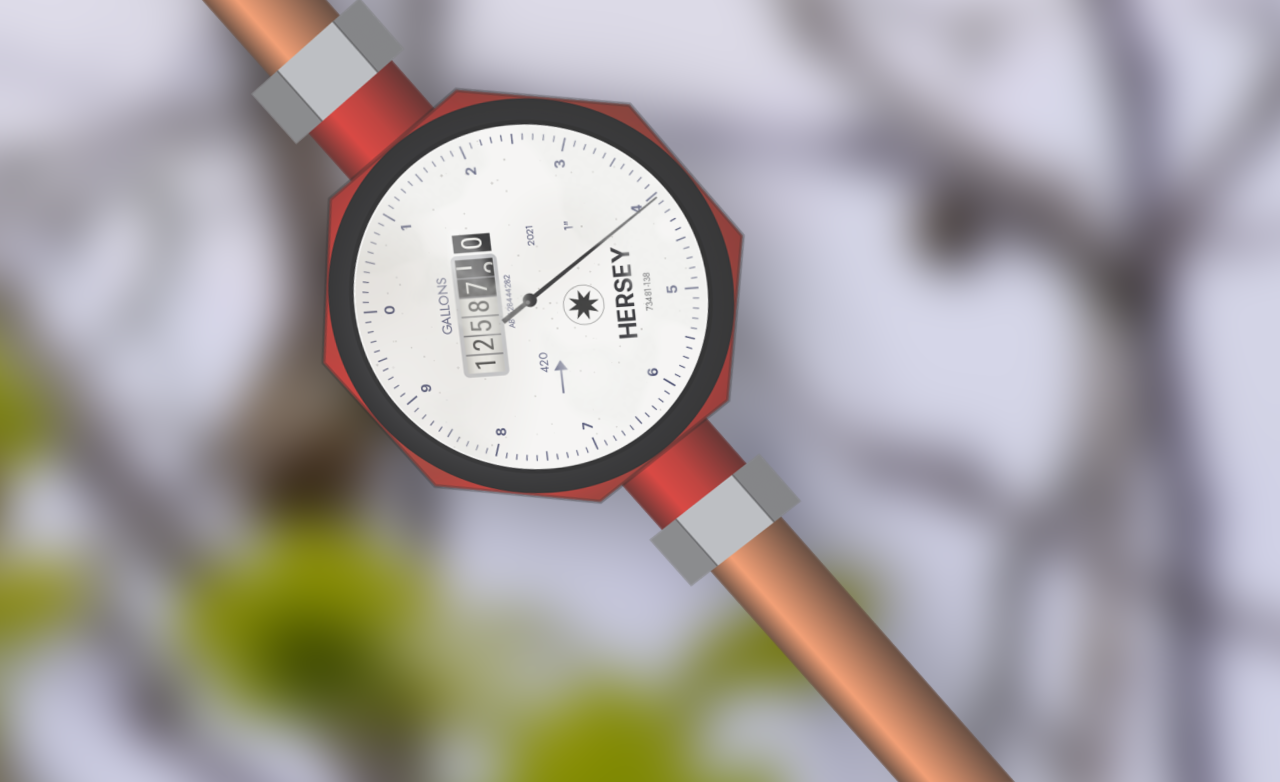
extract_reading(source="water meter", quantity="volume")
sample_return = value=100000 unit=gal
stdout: value=1258714.0 unit=gal
